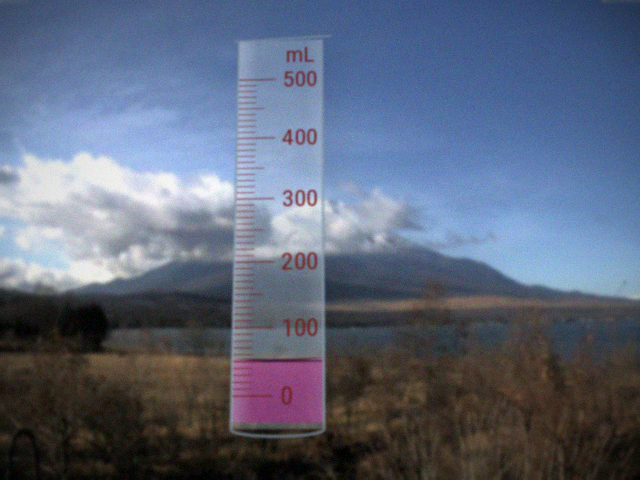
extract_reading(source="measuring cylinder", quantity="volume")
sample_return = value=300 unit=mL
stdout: value=50 unit=mL
